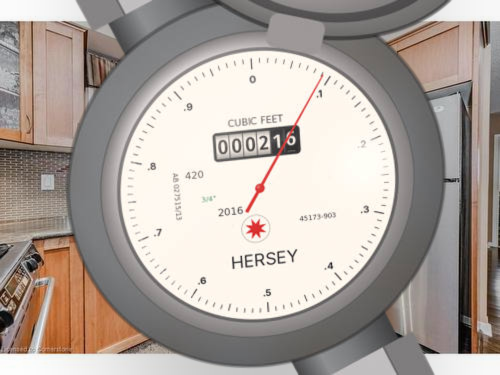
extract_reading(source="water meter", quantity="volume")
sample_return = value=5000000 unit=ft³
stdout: value=216.09 unit=ft³
